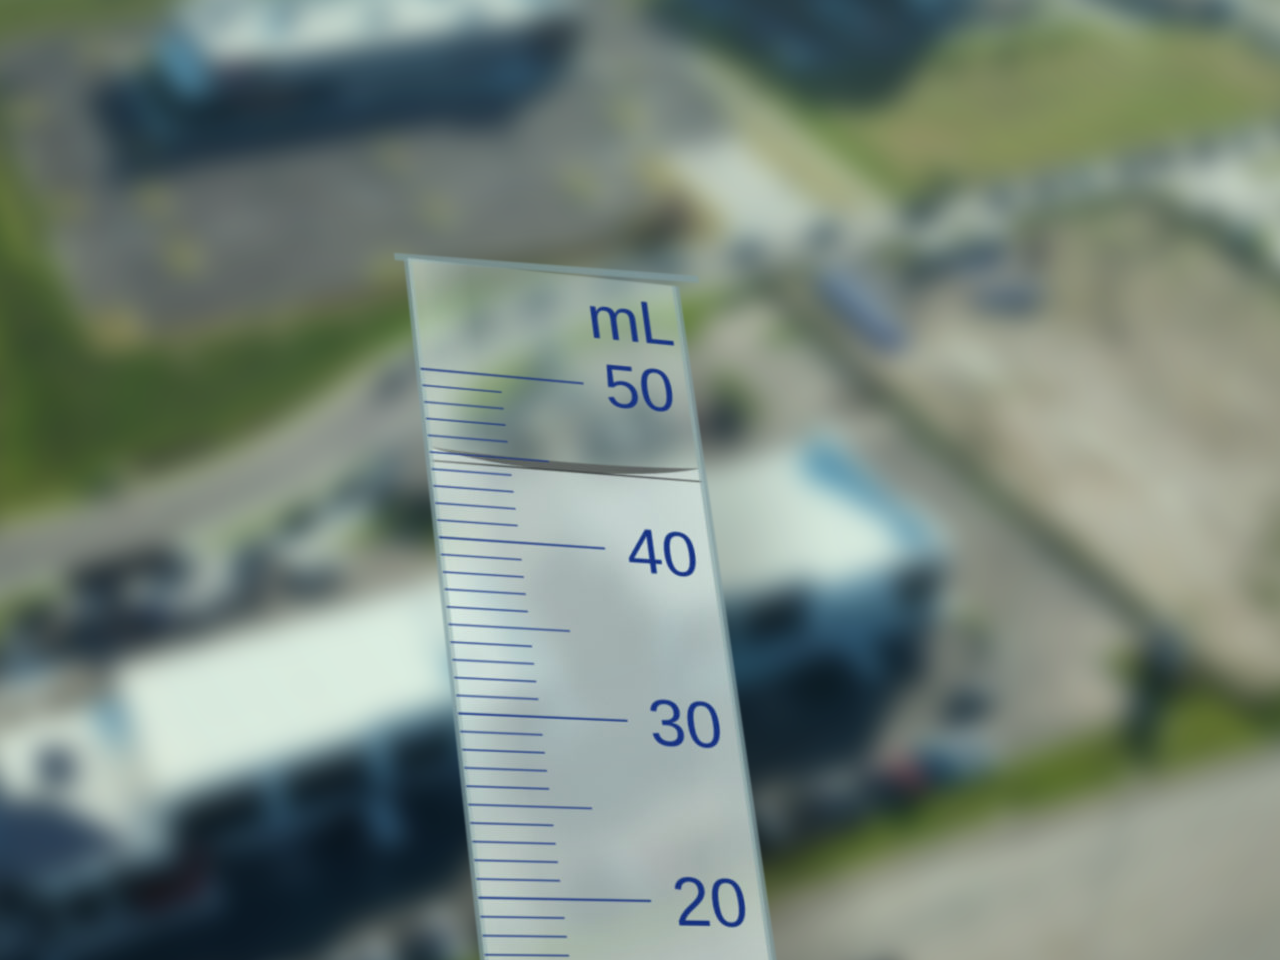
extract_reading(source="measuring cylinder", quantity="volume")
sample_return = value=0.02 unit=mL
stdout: value=44.5 unit=mL
